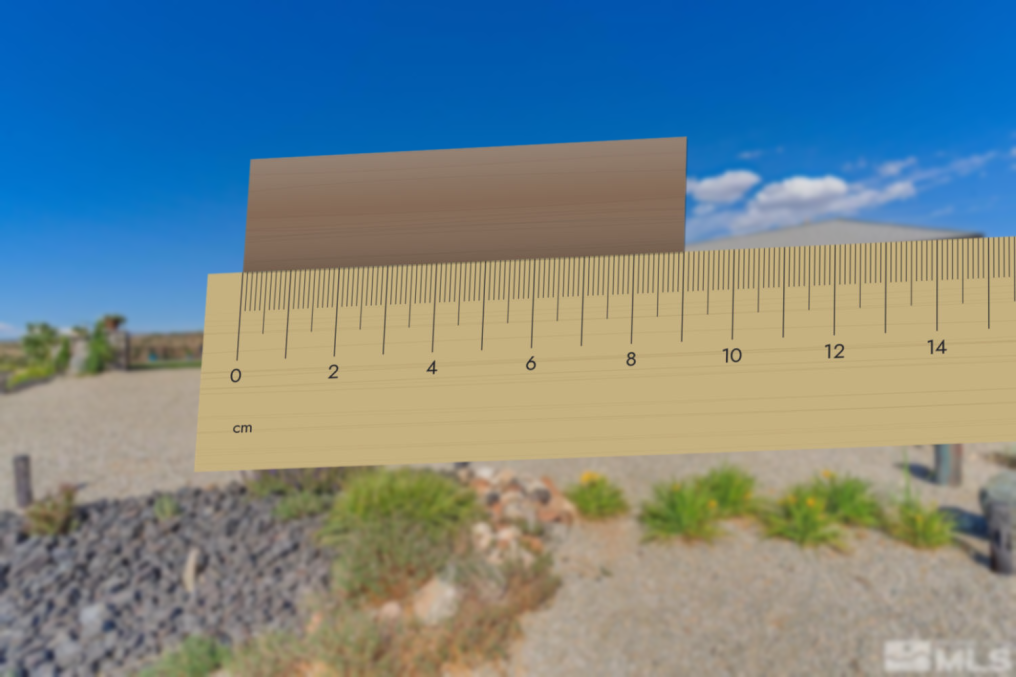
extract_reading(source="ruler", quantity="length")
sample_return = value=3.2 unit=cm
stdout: value=9 unit=cm
